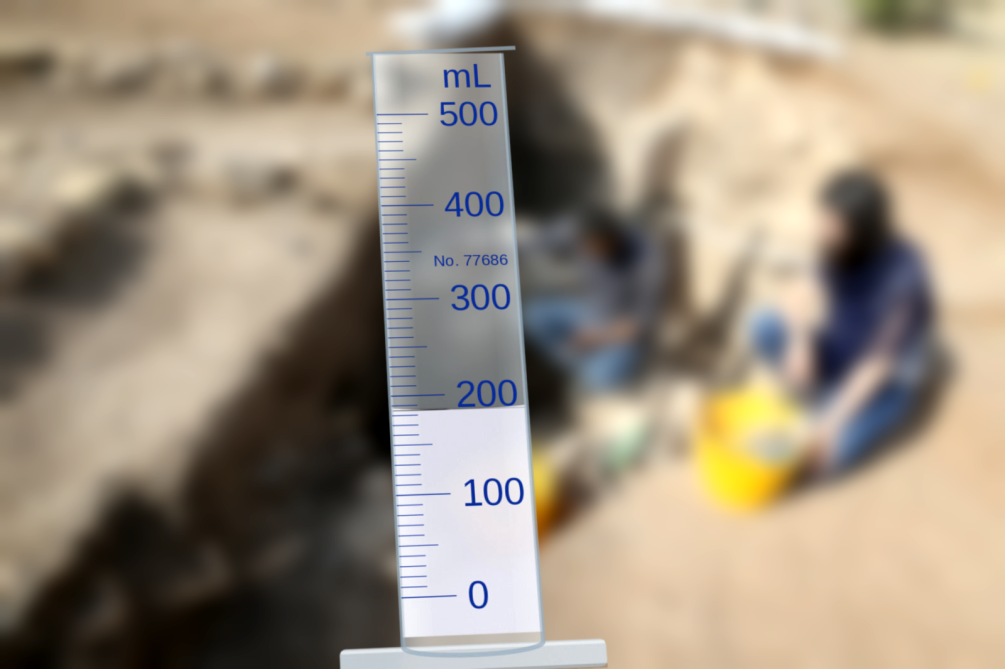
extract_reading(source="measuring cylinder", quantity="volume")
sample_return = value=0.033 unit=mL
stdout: value=185 unit=mL
